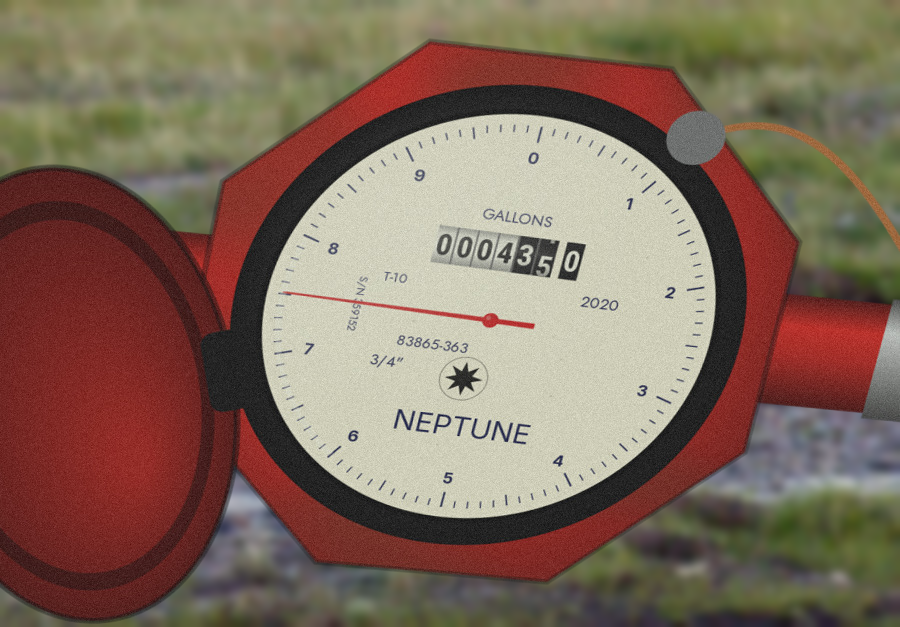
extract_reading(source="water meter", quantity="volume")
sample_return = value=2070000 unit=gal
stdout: value=4347.5 unit=gal
